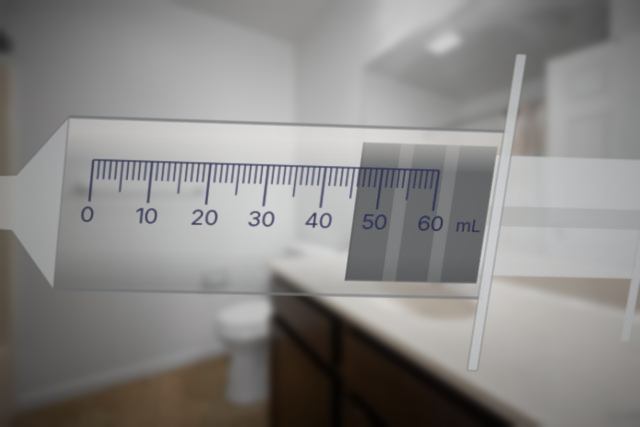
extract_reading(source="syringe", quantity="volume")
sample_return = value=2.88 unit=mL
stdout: value=46 unit=mL
